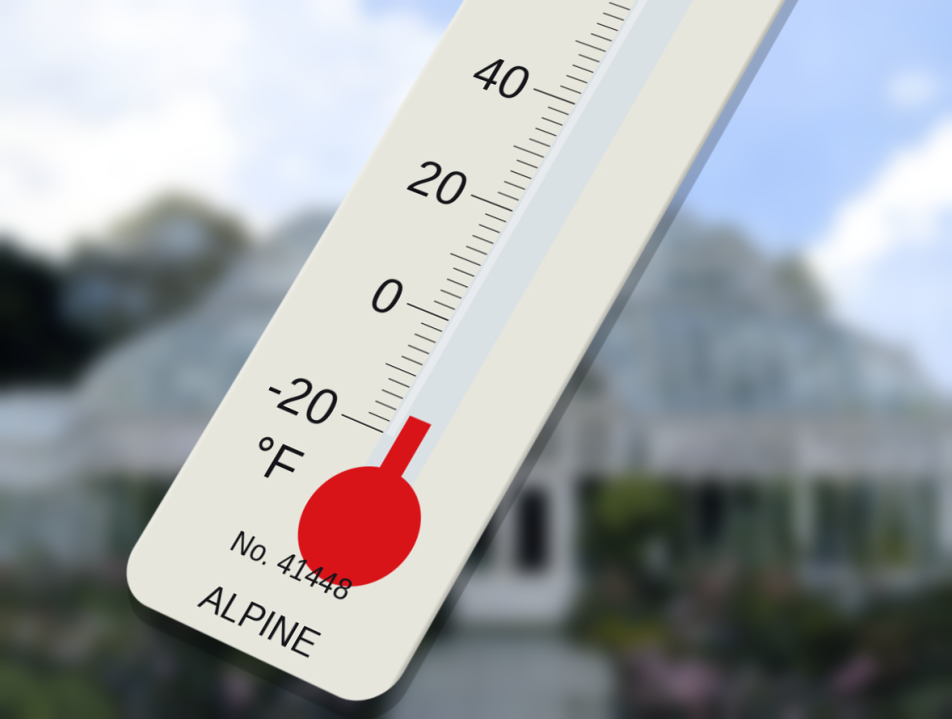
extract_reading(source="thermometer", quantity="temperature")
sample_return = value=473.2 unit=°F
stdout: value=-16 unit=°F
